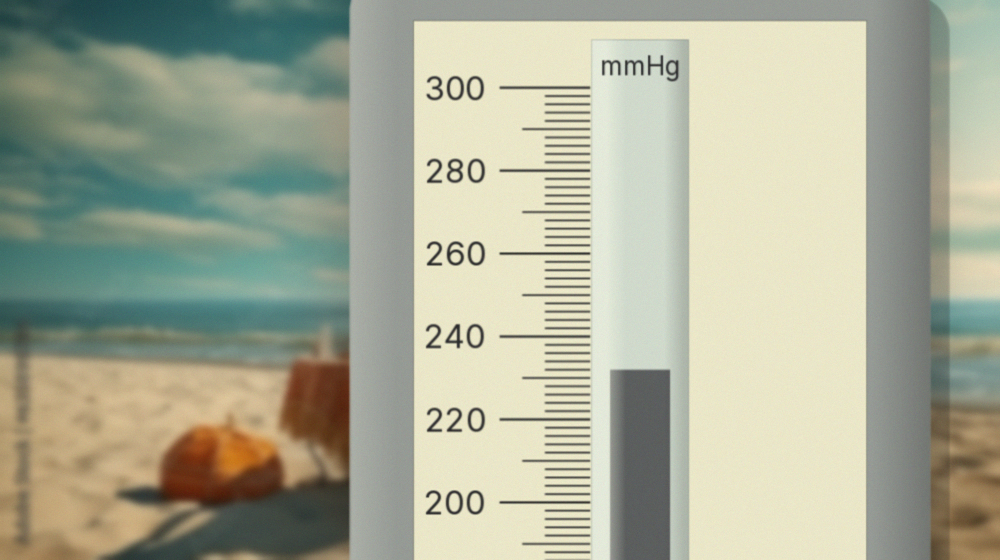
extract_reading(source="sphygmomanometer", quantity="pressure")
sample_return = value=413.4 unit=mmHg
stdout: value=232 unit=mmHg
